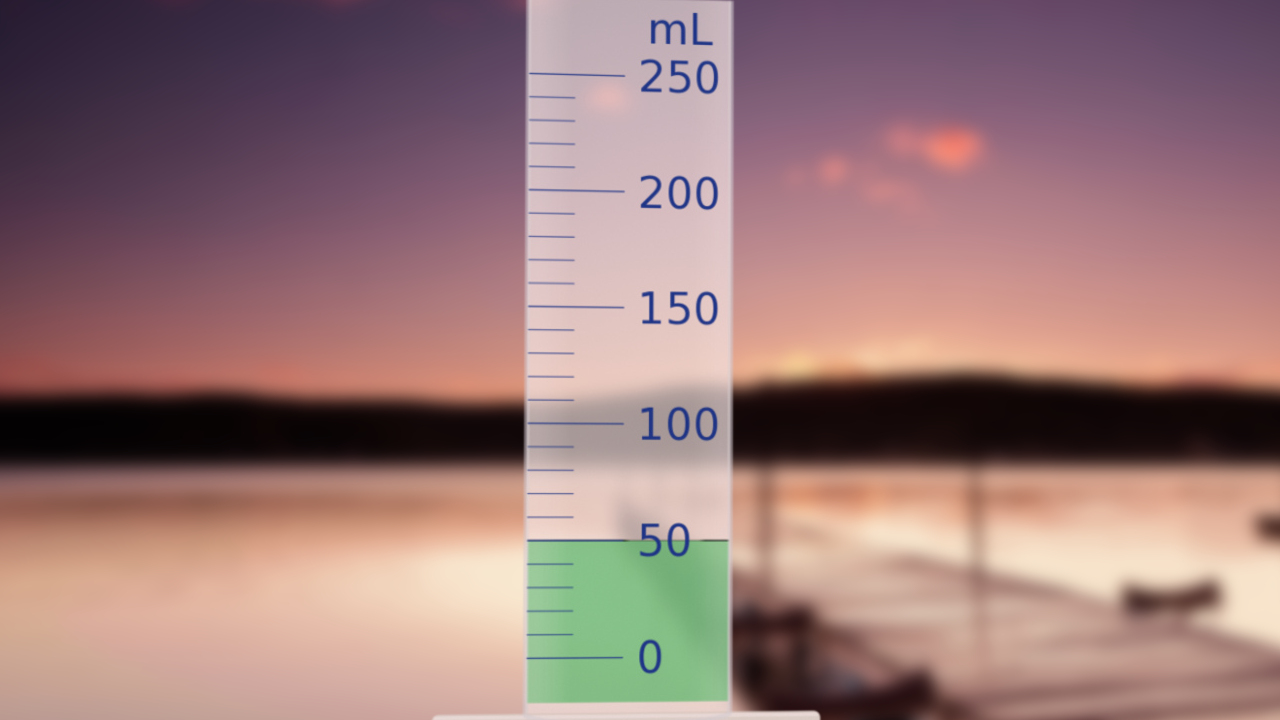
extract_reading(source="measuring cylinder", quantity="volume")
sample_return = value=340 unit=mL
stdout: value=50 unit=mL
